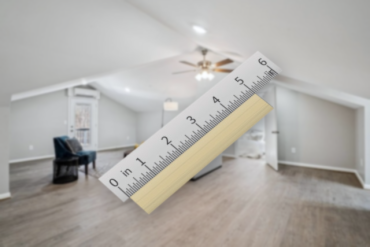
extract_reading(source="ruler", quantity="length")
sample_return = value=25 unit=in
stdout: value=5 unit=in
